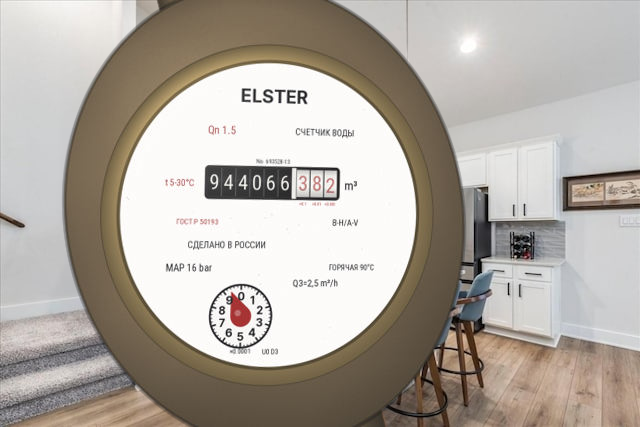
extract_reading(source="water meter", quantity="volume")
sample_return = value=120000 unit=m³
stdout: value=944066.3819 unit=m³
